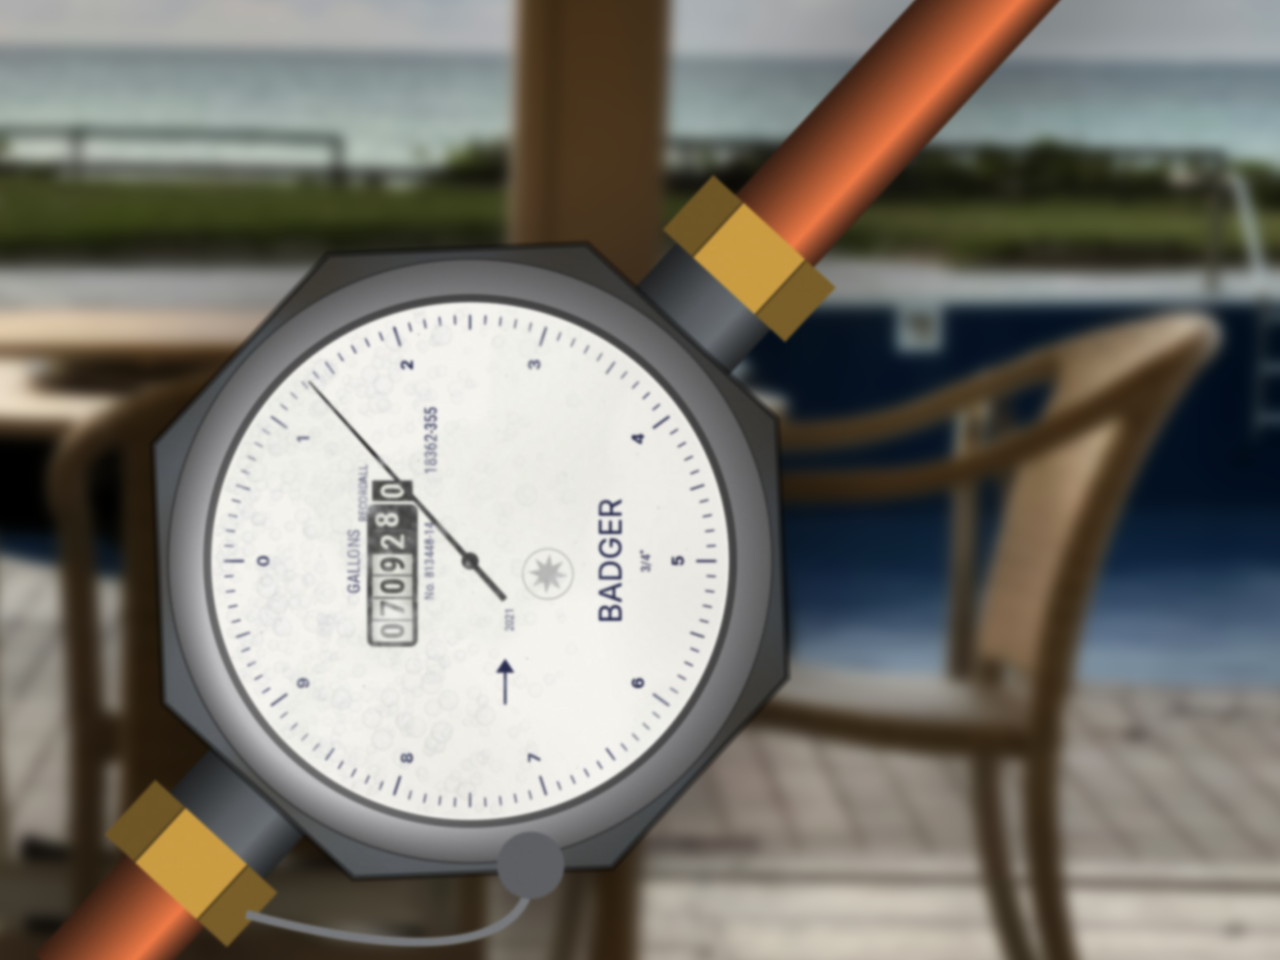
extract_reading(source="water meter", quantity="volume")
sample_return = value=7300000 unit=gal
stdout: value=709281.3 unit=gal
